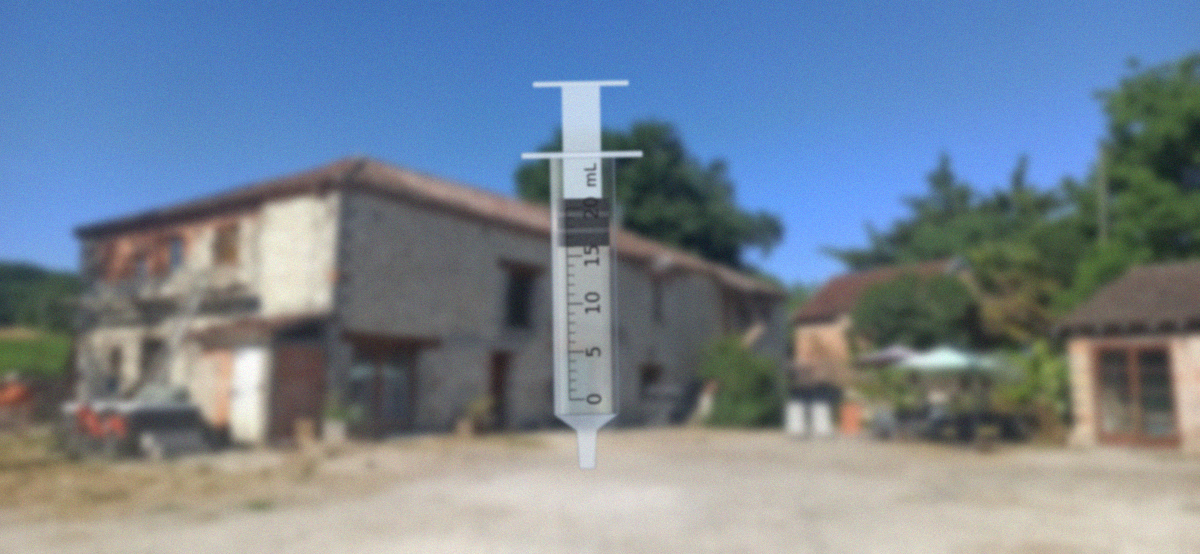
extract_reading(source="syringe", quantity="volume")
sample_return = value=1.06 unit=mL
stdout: value=16 unit=mL
